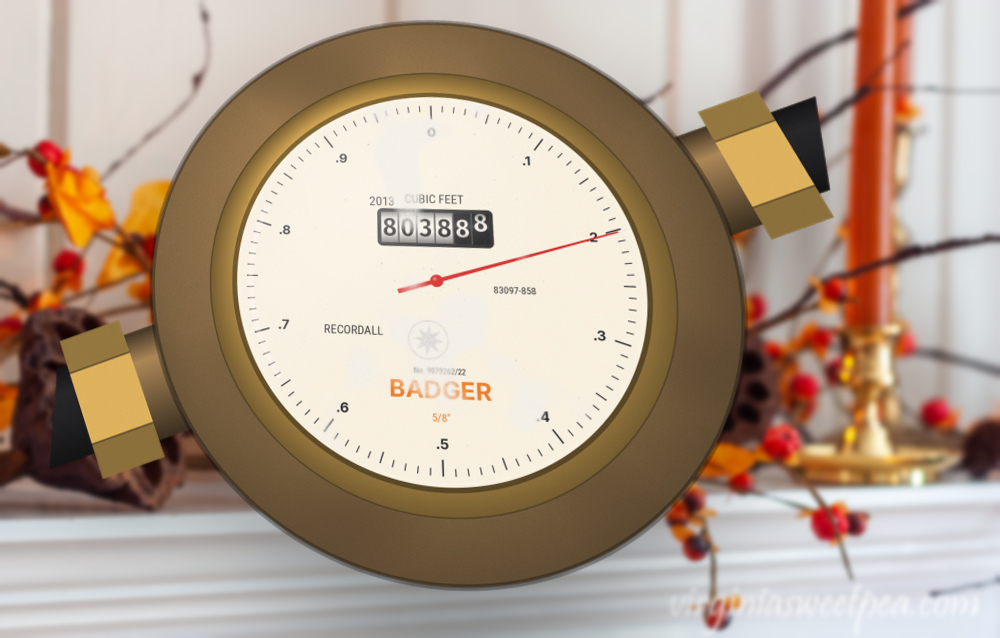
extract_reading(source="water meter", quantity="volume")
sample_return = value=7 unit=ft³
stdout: value=803888.20 unit=ft³
